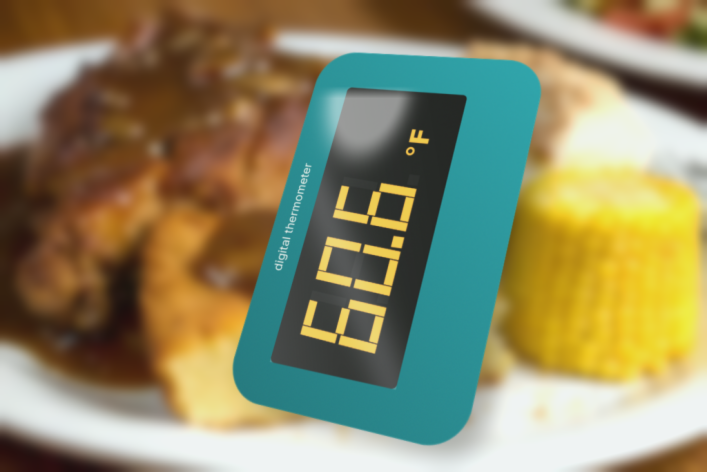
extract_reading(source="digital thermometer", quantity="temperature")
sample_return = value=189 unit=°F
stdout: value=60.6 unit=°F
